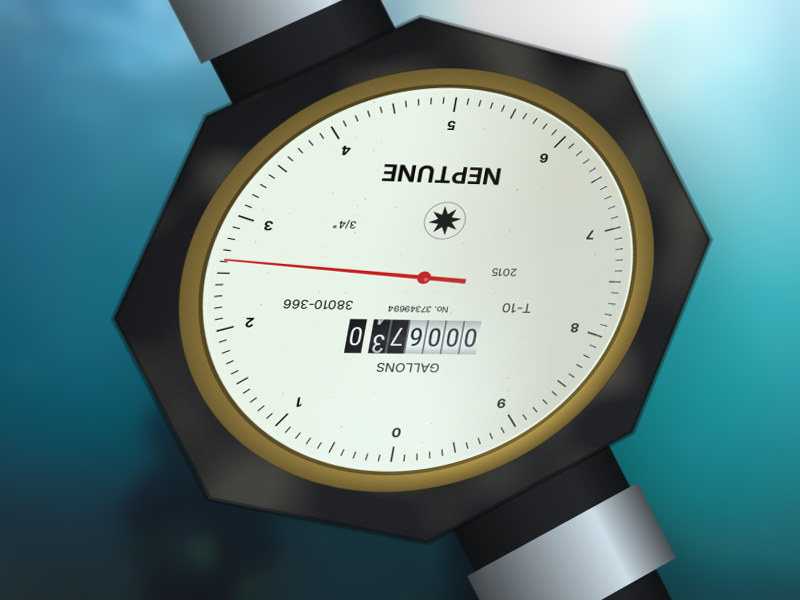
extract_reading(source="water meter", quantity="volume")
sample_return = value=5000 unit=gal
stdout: value=6732.6 unit=gal
